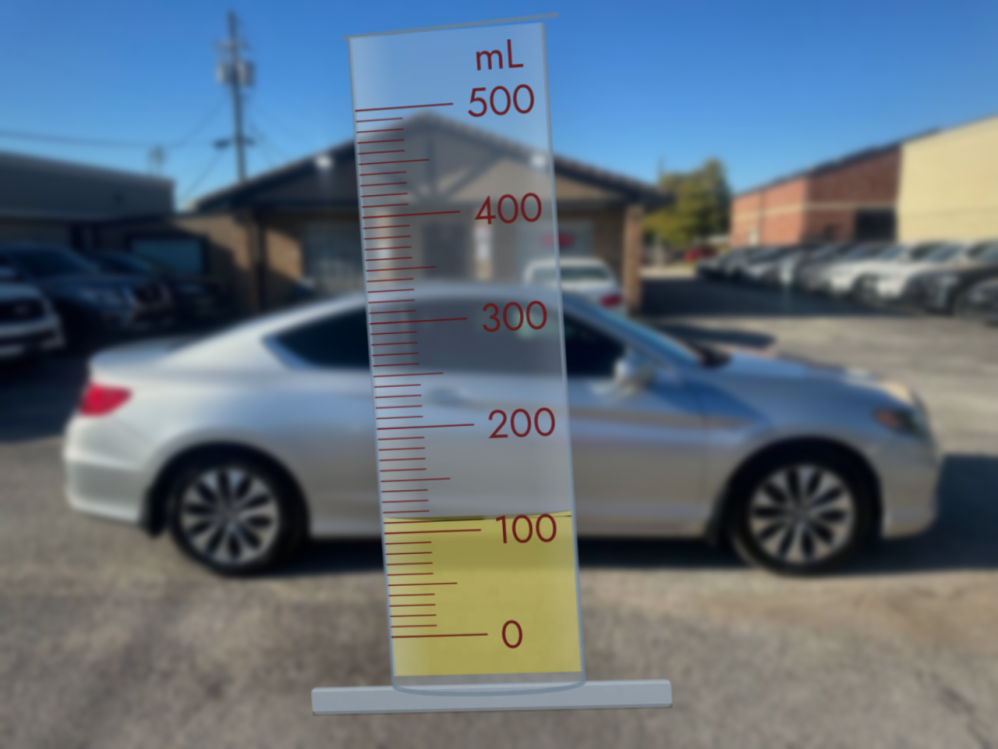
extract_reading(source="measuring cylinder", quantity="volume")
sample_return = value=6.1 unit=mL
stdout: value=110 unit=mL
